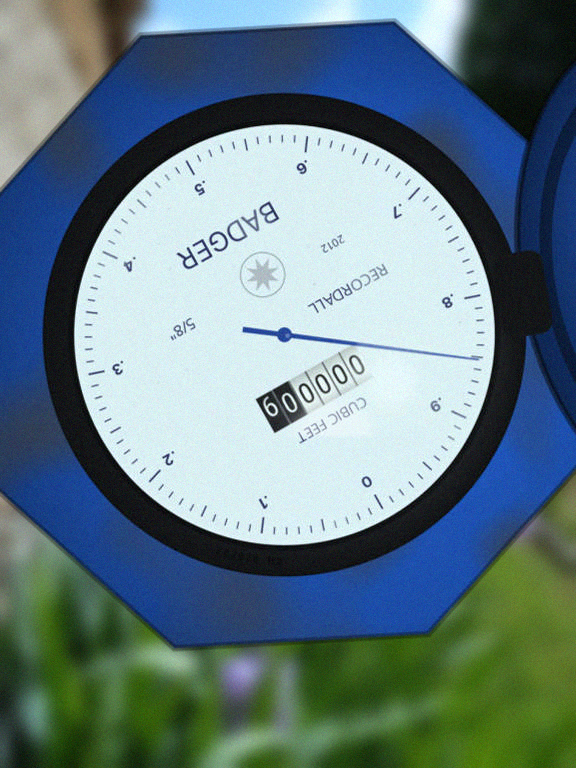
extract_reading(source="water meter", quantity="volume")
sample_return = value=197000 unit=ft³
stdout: value=8.85 unit=ft³
